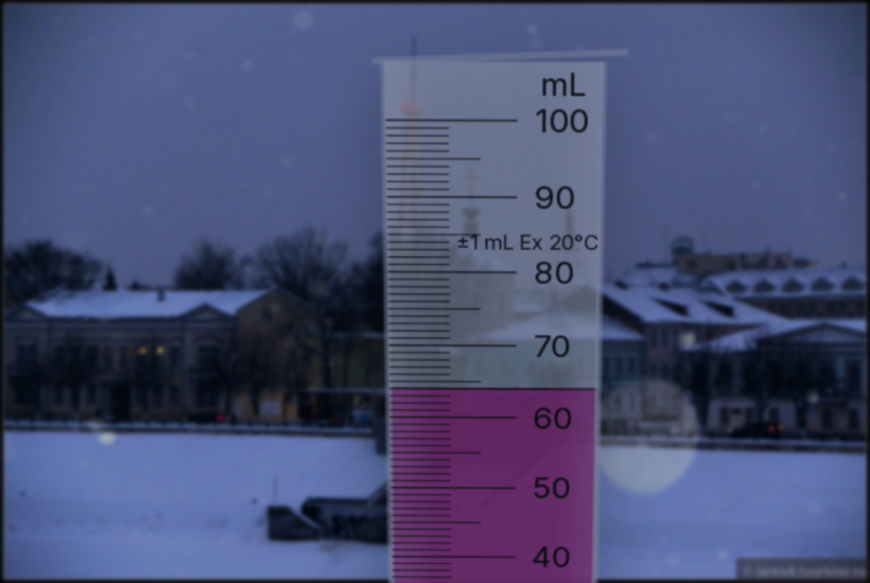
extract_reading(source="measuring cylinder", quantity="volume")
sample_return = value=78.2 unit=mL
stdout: value=64 unit=mL
